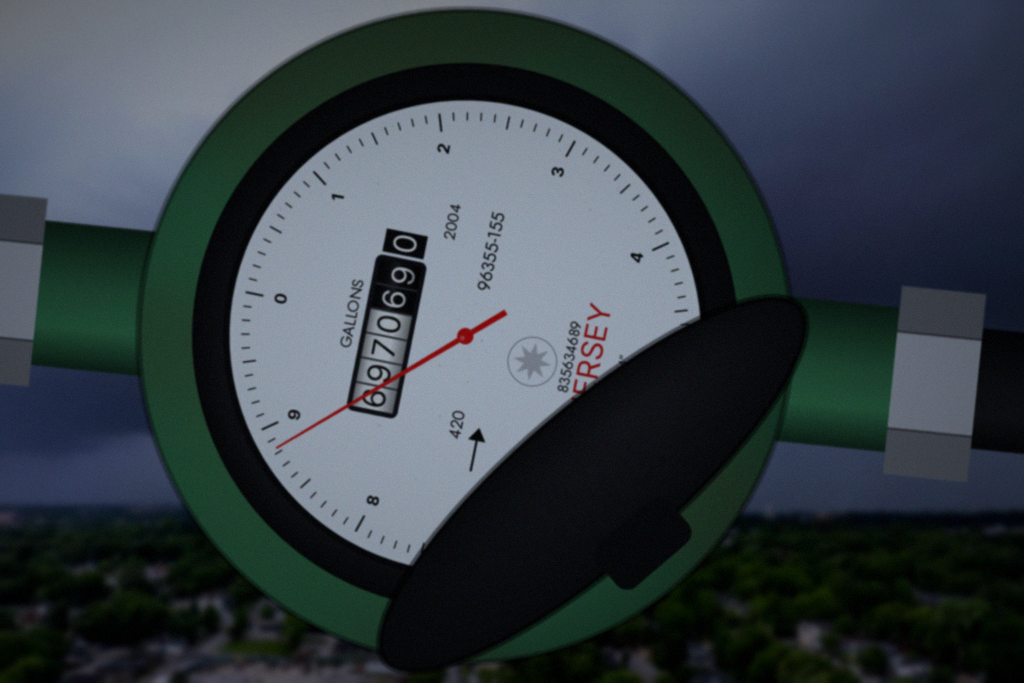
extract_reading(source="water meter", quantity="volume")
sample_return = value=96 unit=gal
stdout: value=6970688.8 unit=gal
